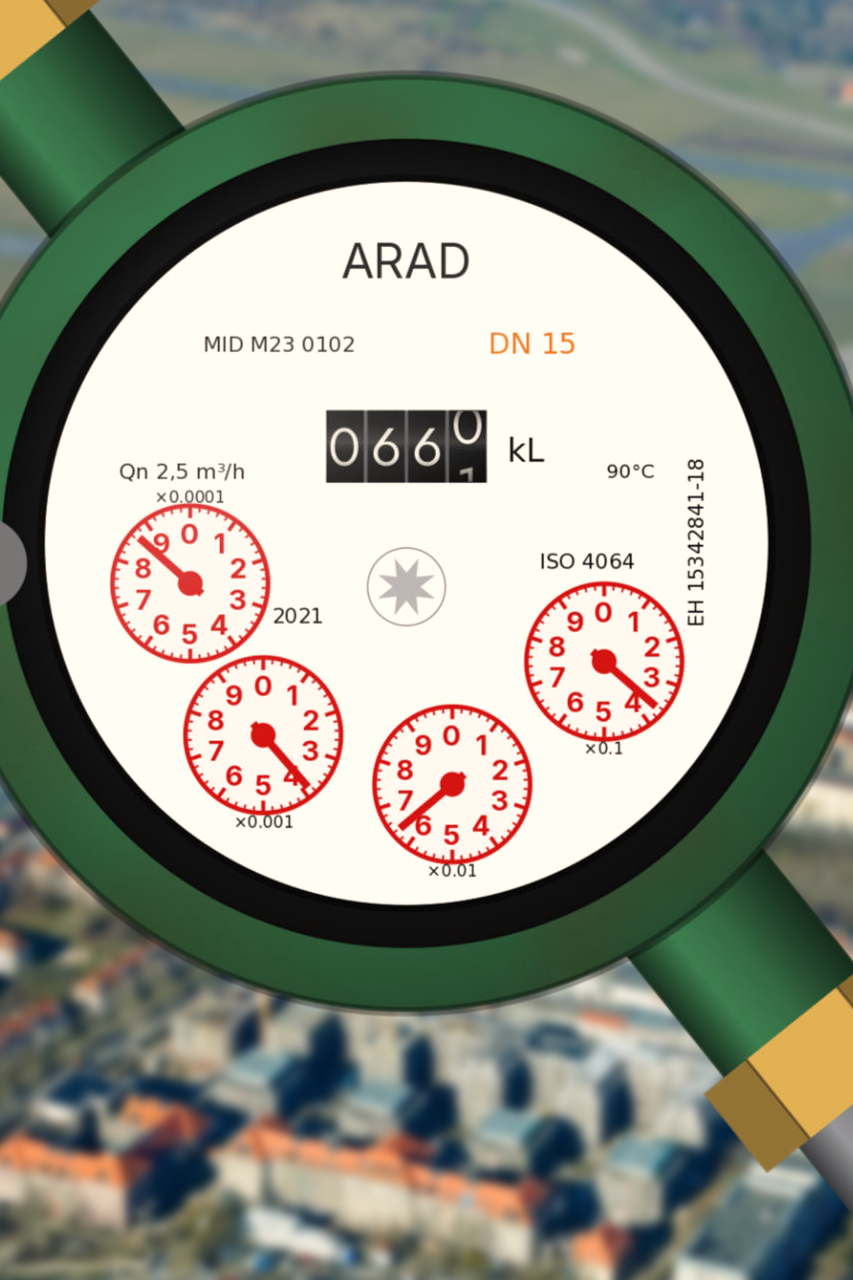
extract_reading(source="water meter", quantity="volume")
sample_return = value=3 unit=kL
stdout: value=660.3638 unit=kL
